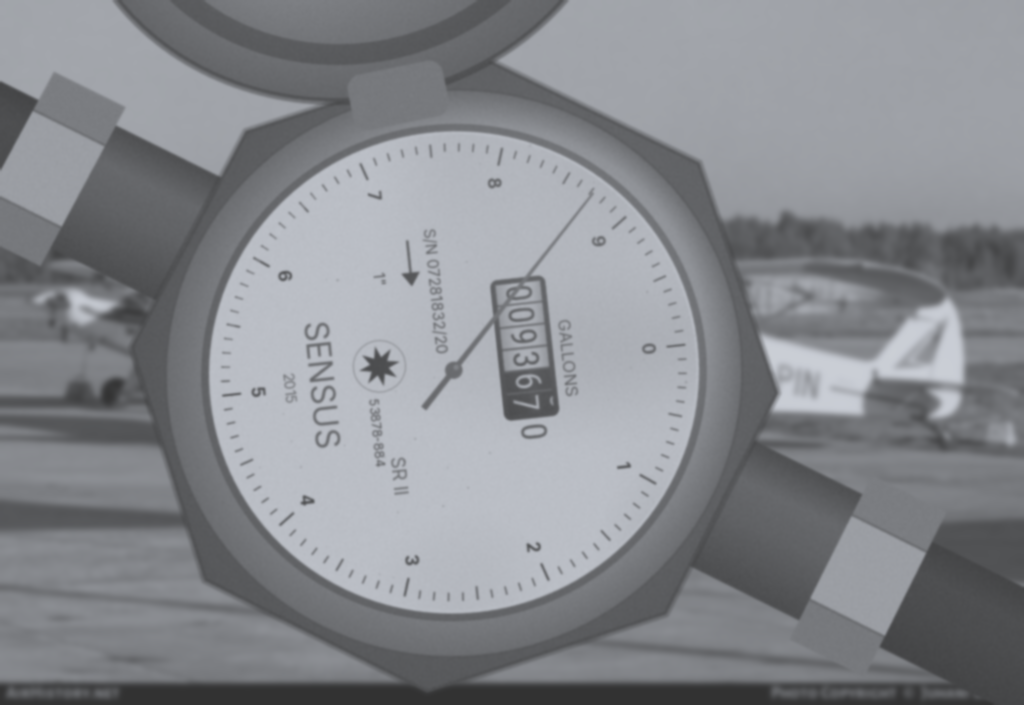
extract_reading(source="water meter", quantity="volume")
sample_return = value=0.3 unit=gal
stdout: value=93668.7 unit=gal
